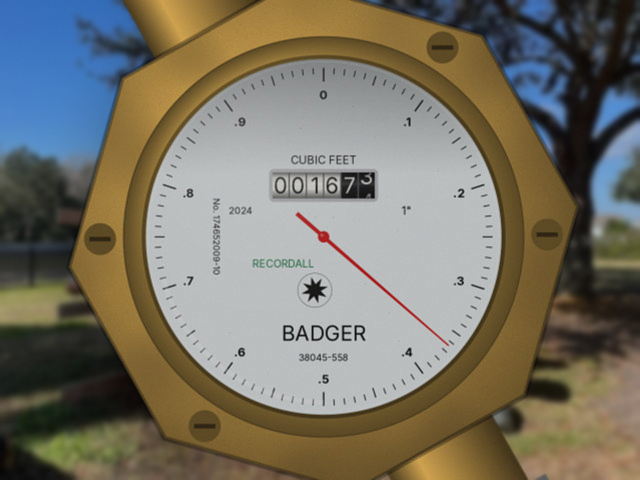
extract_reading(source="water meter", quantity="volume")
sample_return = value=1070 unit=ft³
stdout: value=1673.36 unit=ft³
